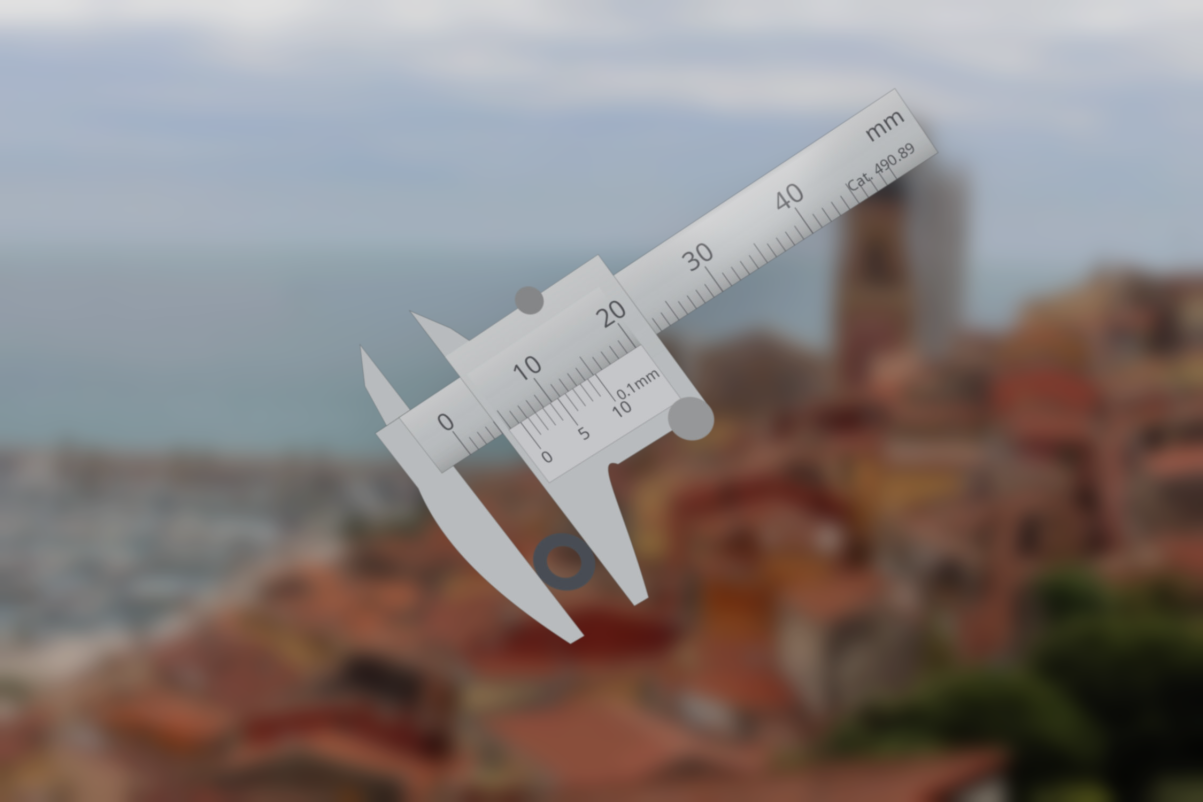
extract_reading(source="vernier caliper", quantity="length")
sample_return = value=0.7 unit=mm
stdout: value=6.2 unit=mm
